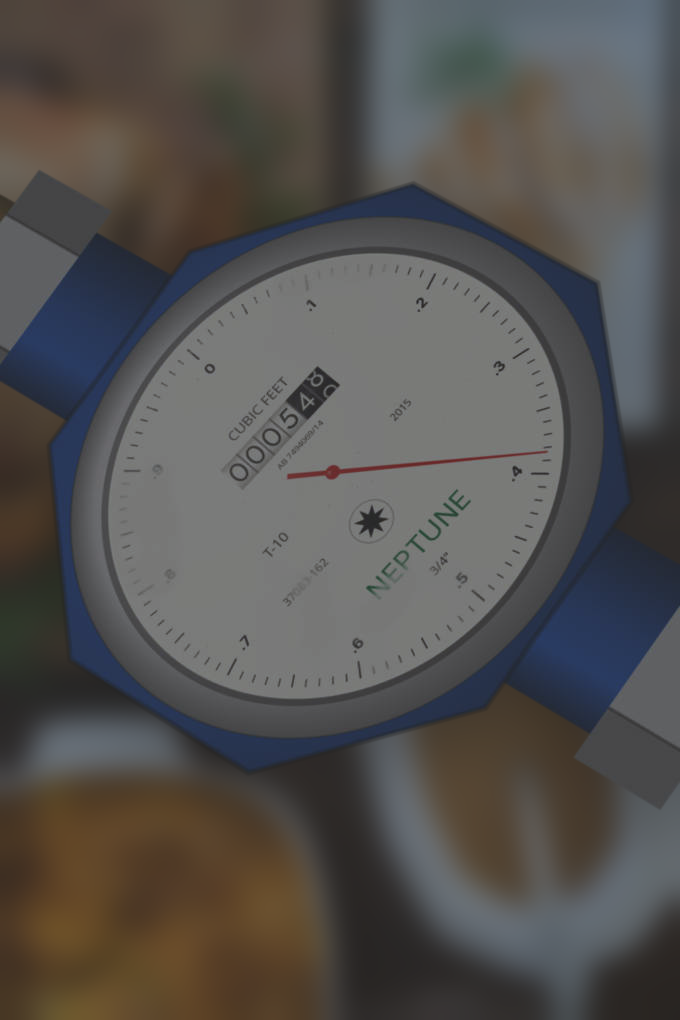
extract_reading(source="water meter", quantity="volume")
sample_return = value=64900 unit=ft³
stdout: value=548.38 unit=ft³
